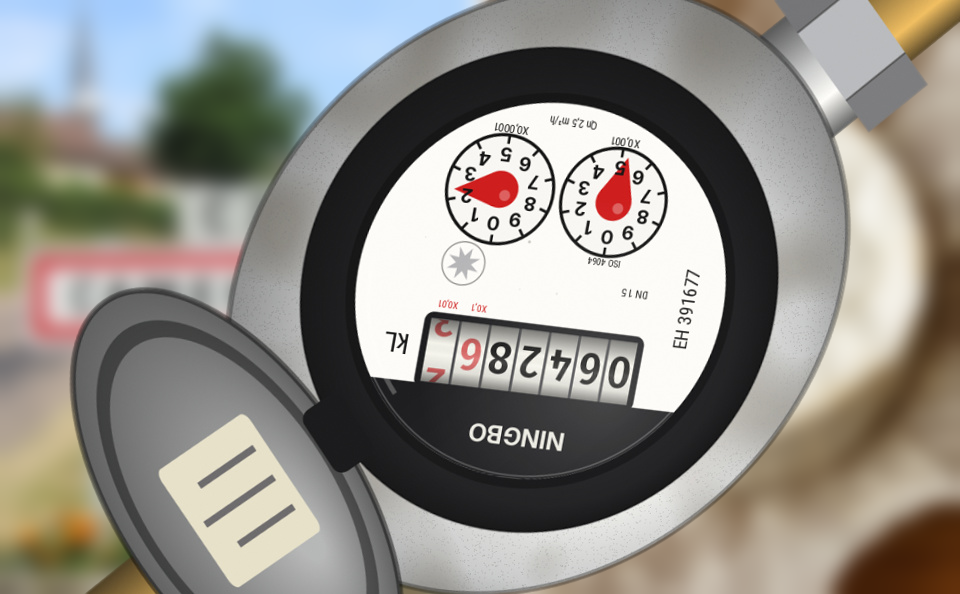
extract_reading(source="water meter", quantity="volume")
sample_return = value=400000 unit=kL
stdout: value=6428.6252 unit=kL
